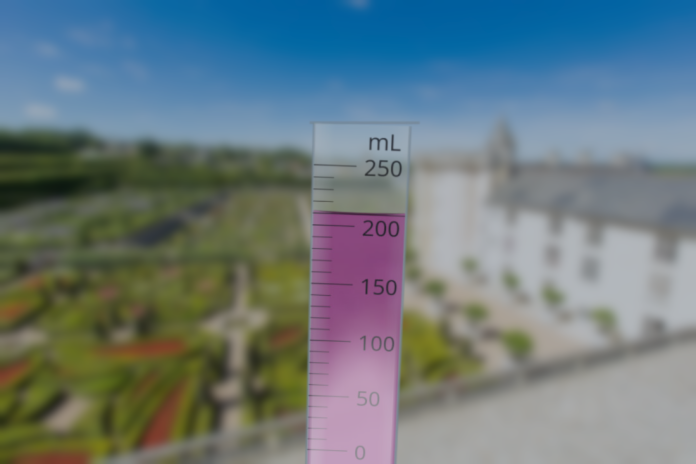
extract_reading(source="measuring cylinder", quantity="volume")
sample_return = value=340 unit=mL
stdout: value=210 unit=mL
